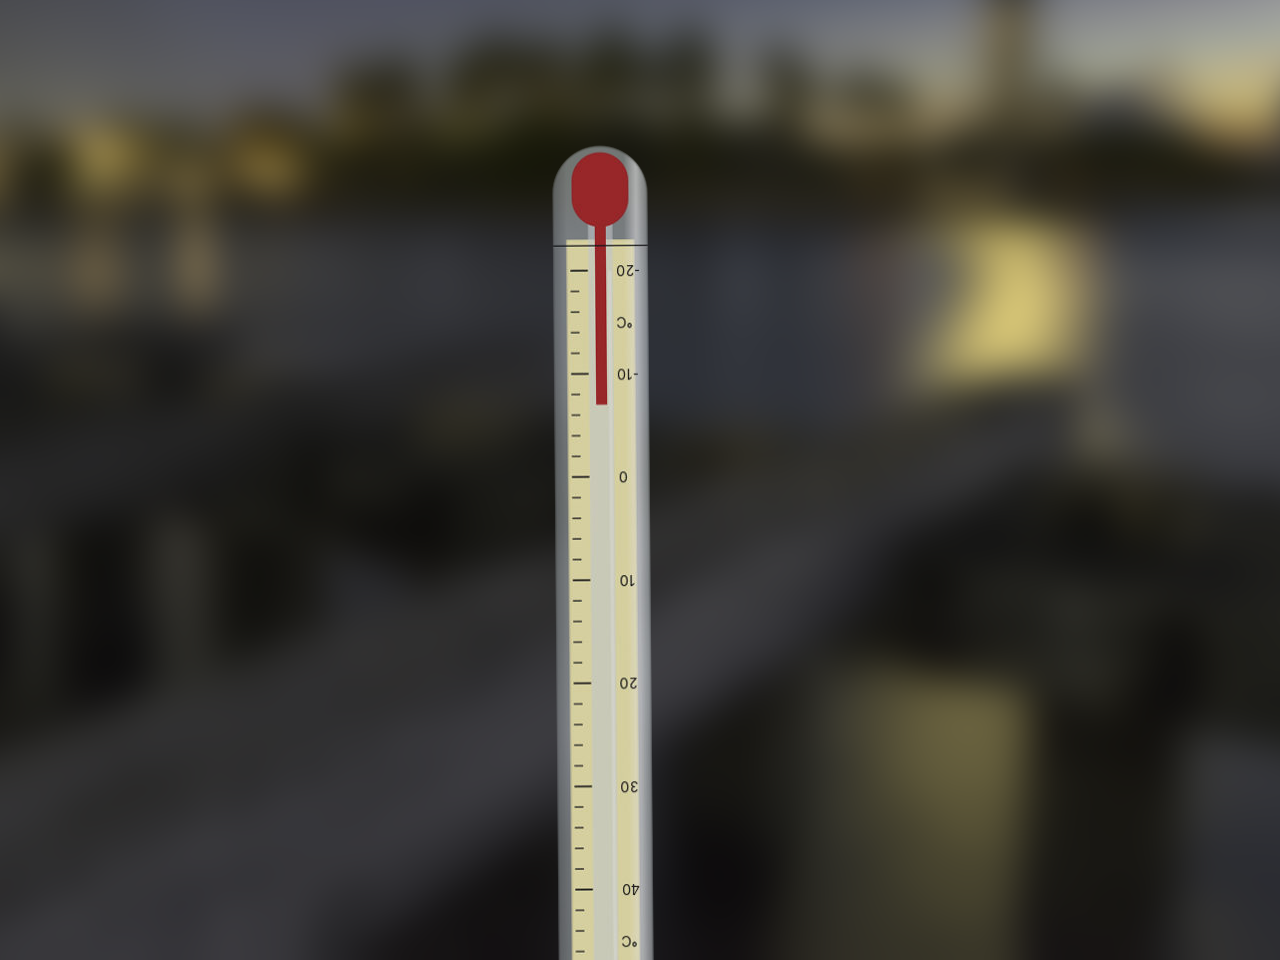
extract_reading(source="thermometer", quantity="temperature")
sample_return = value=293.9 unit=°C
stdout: value=-7 unit=°C
